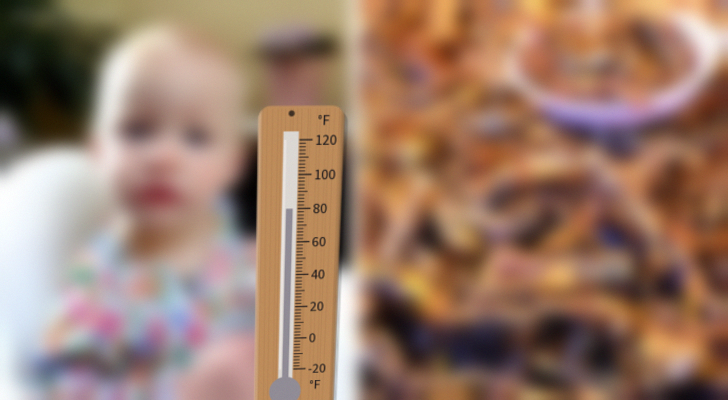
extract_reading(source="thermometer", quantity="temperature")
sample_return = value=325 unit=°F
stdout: value=80 unit=°F
